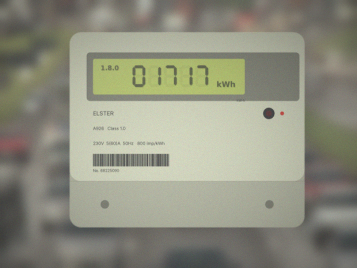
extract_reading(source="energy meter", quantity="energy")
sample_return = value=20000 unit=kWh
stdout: value=1717 unit=kWh
